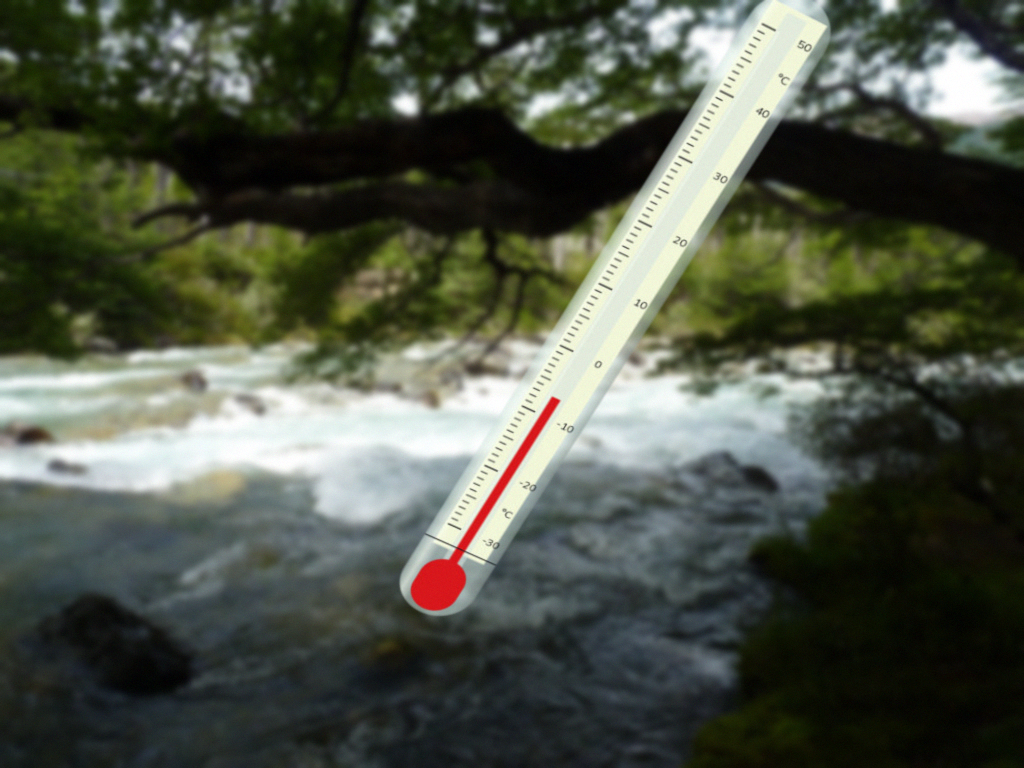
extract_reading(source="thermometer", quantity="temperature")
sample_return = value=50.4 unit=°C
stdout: value=-7 unit=°C
